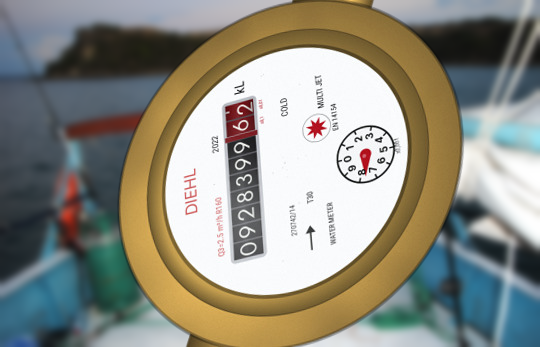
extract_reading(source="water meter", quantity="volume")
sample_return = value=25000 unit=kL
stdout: value=928399.617 unit=kL
